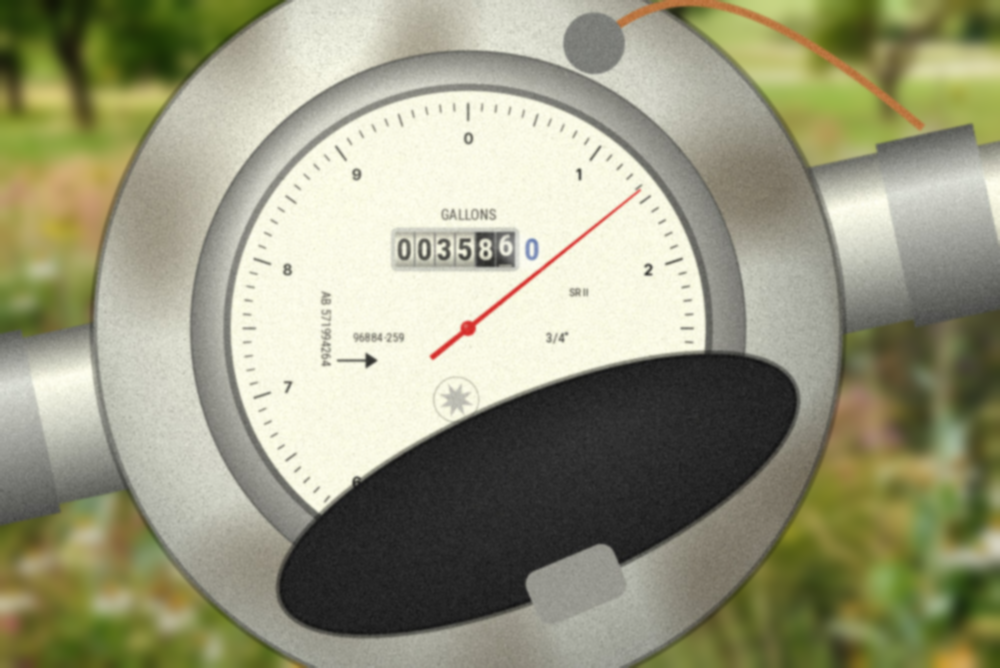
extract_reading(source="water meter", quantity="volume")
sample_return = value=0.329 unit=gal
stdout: value=35861.4 unit=gal
